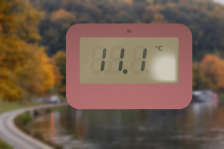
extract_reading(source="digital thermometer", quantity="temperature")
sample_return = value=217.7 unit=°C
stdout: value=11.1 unit=°C
